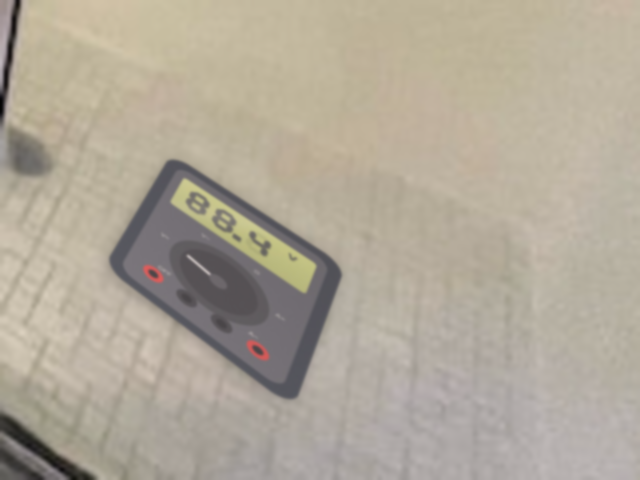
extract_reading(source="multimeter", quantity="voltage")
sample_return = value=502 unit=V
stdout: value=88.4 unit=V
